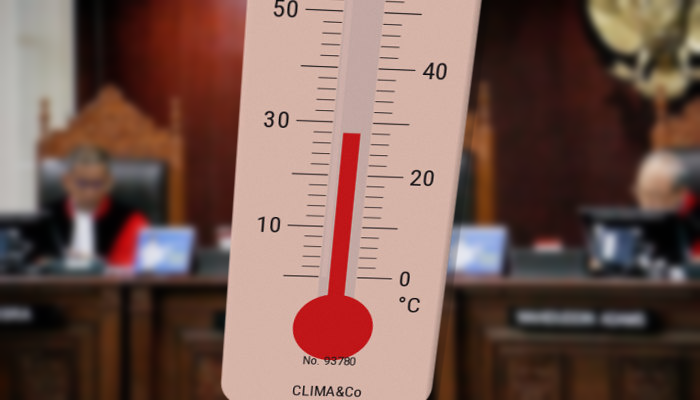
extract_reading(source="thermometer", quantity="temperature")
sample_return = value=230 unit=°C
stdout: value=28 unit=°C
